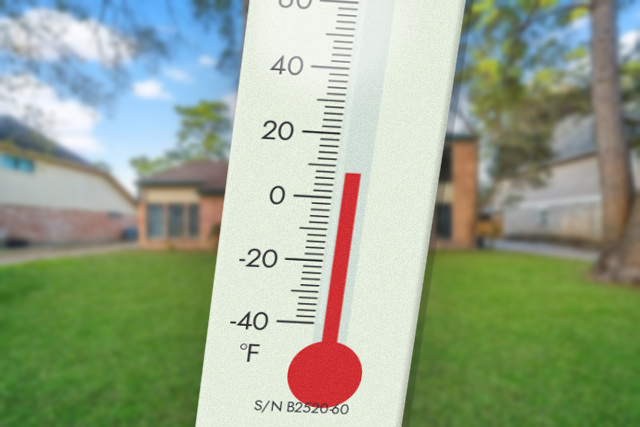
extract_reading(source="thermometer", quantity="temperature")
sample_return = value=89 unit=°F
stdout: value=8 unit=°F
